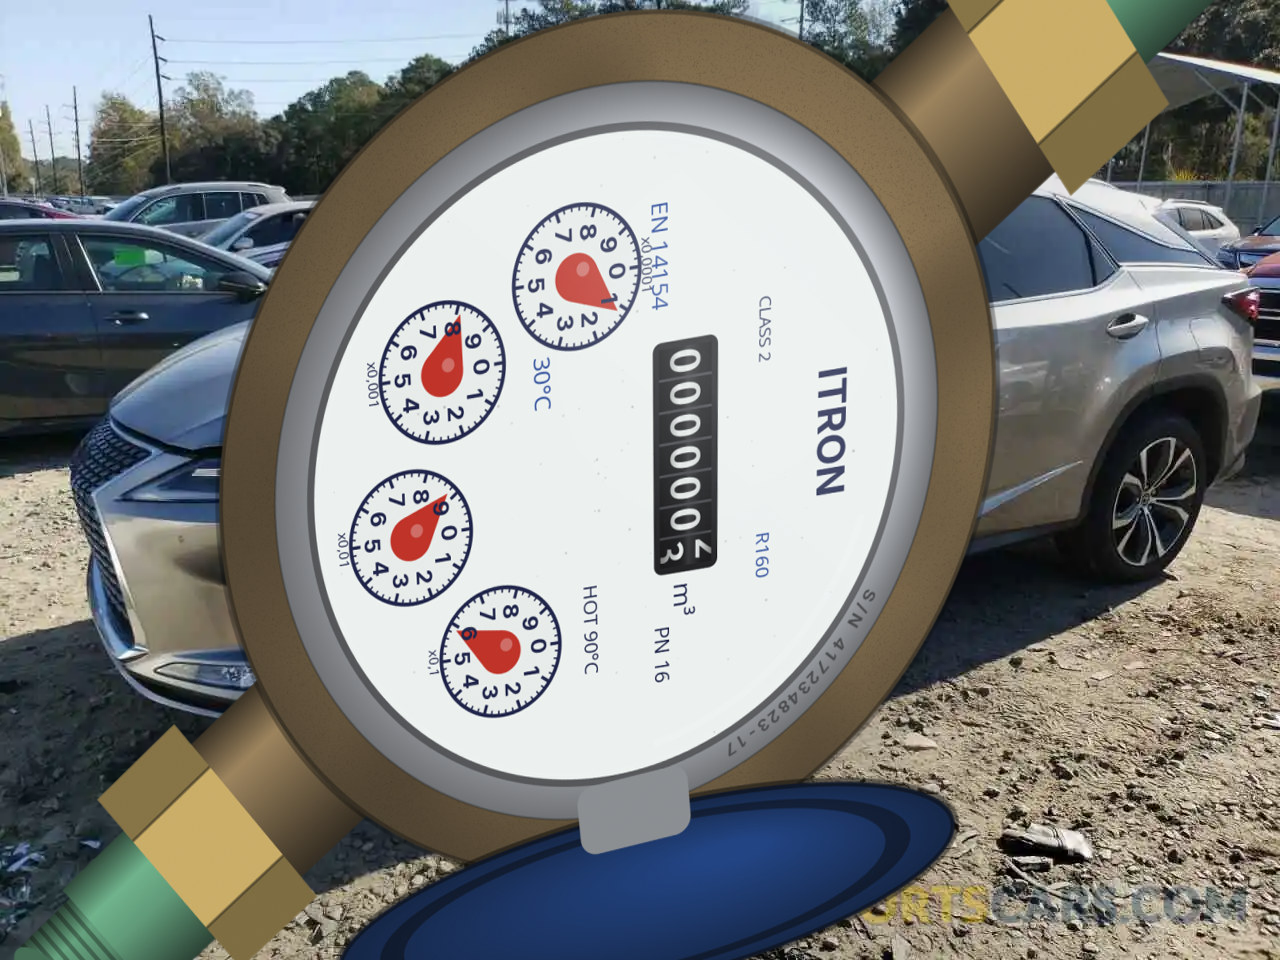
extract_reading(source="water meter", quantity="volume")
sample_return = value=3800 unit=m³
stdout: value=2.5881 unit=m³
